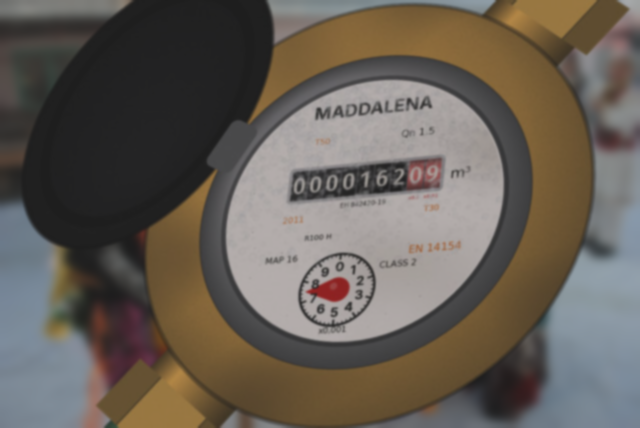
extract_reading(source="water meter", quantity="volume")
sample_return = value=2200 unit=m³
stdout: value=162.097 unit=m³
